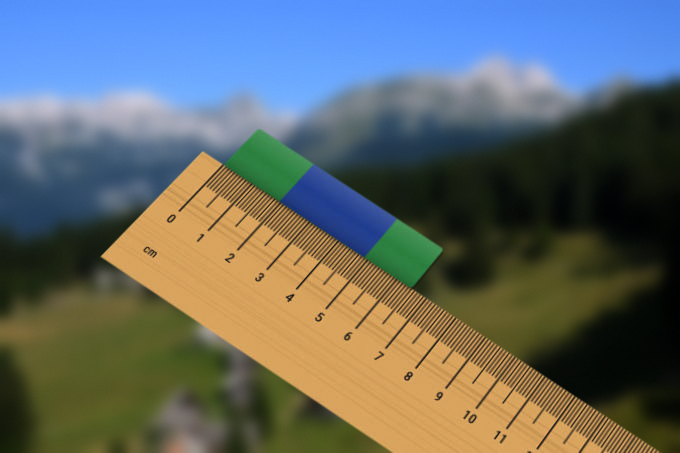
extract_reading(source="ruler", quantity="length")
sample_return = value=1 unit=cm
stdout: value=6.5 unit=cm
